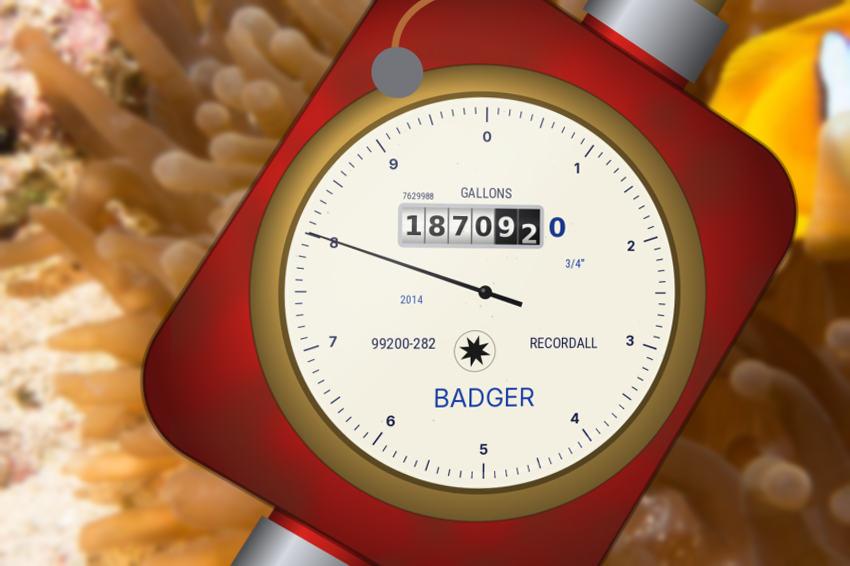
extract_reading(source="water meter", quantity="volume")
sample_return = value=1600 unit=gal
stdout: value=1870918.0 unit=gal
